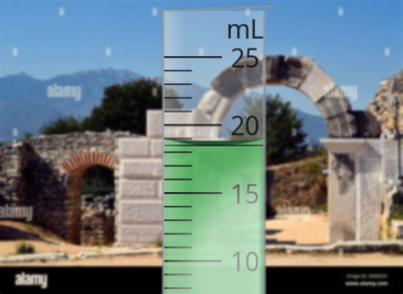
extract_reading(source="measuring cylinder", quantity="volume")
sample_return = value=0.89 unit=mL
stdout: value=18.5 unit=mL
